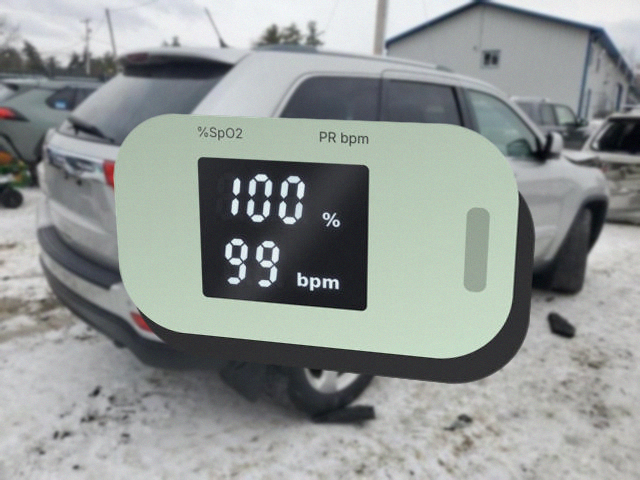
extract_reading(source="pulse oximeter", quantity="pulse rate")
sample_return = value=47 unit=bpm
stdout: value=99 unit=bpm
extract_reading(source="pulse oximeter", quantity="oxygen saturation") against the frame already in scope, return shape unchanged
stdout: value=100 unit=%
